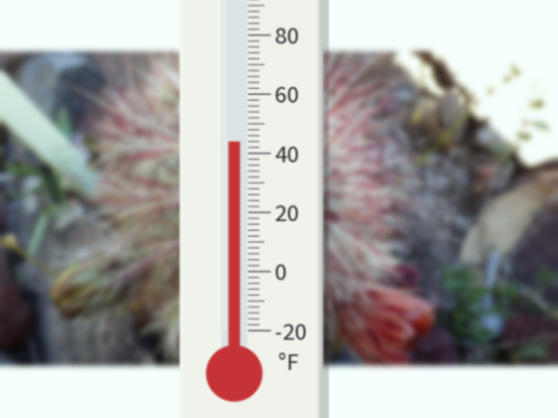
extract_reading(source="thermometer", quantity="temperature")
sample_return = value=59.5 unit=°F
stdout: value=44 unit=°F
